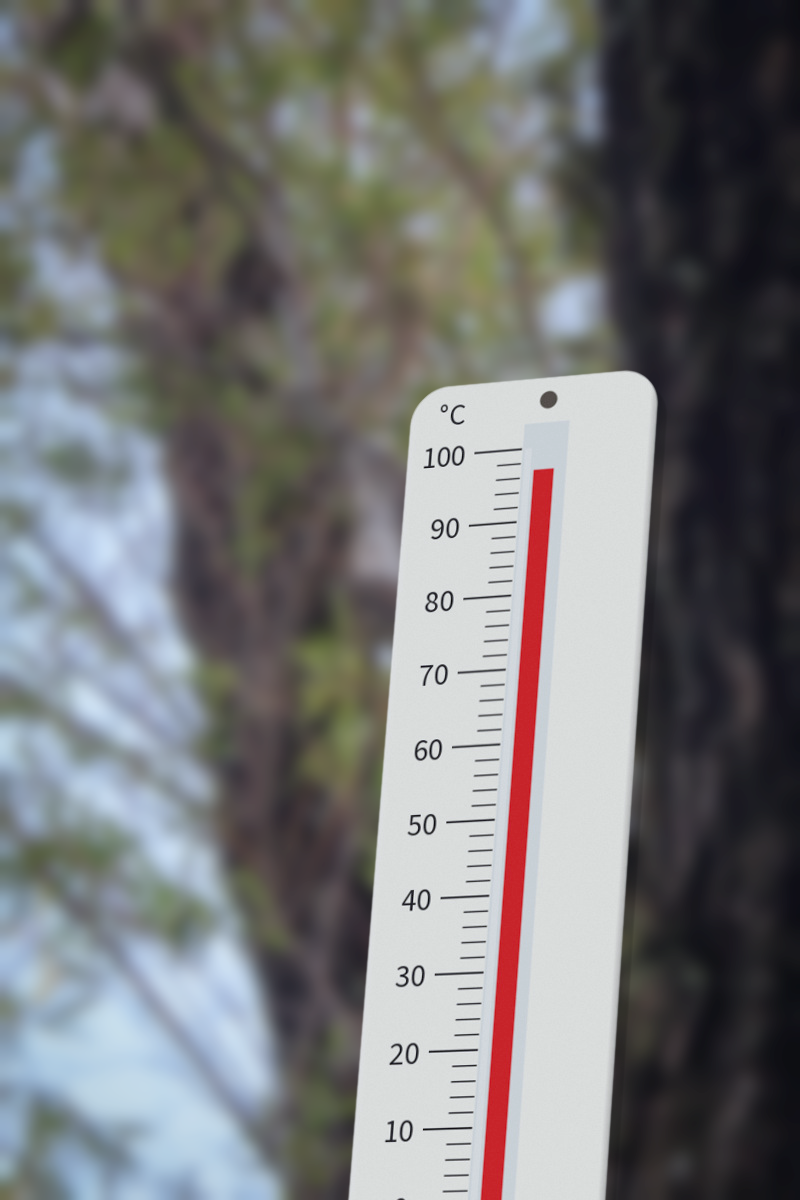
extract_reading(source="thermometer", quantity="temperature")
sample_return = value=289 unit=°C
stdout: value=97 unit=°C
